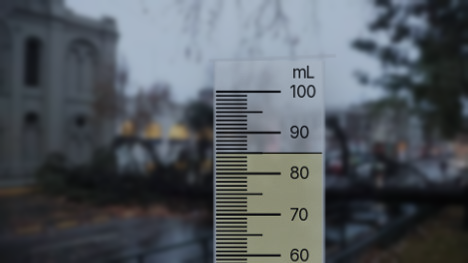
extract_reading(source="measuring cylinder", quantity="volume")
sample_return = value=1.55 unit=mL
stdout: value=85 unit=mL
